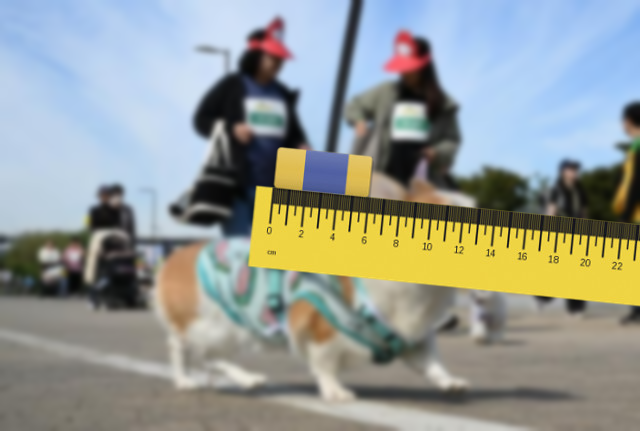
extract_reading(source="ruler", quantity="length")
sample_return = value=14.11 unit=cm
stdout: value=6 unit=cm
